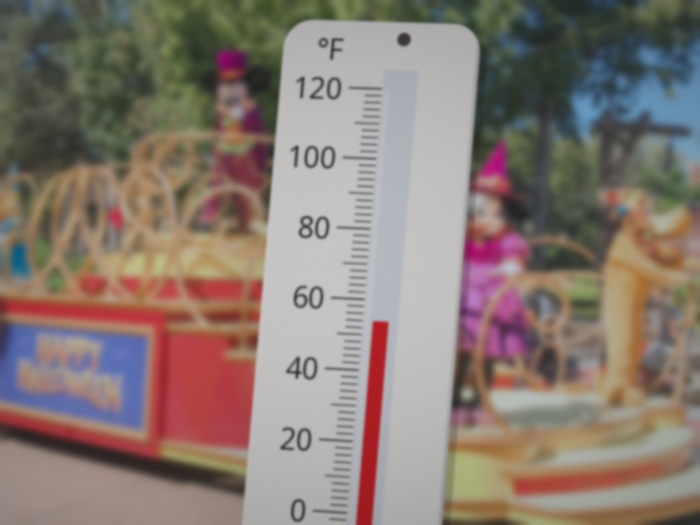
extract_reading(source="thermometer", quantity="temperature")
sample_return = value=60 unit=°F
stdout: value=54 unit=°F
